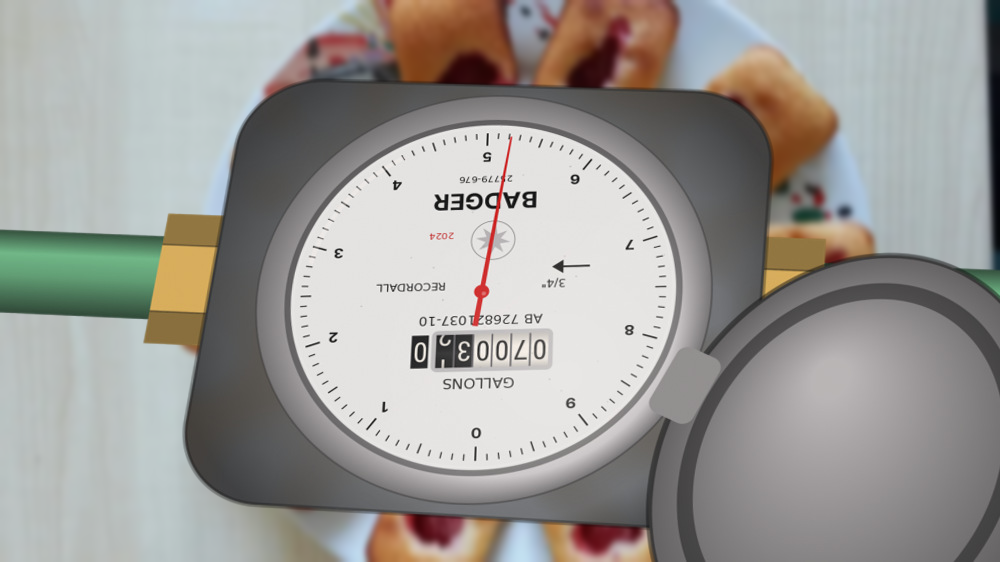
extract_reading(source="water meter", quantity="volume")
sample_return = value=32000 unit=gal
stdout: value=700315.2 unit=gal
